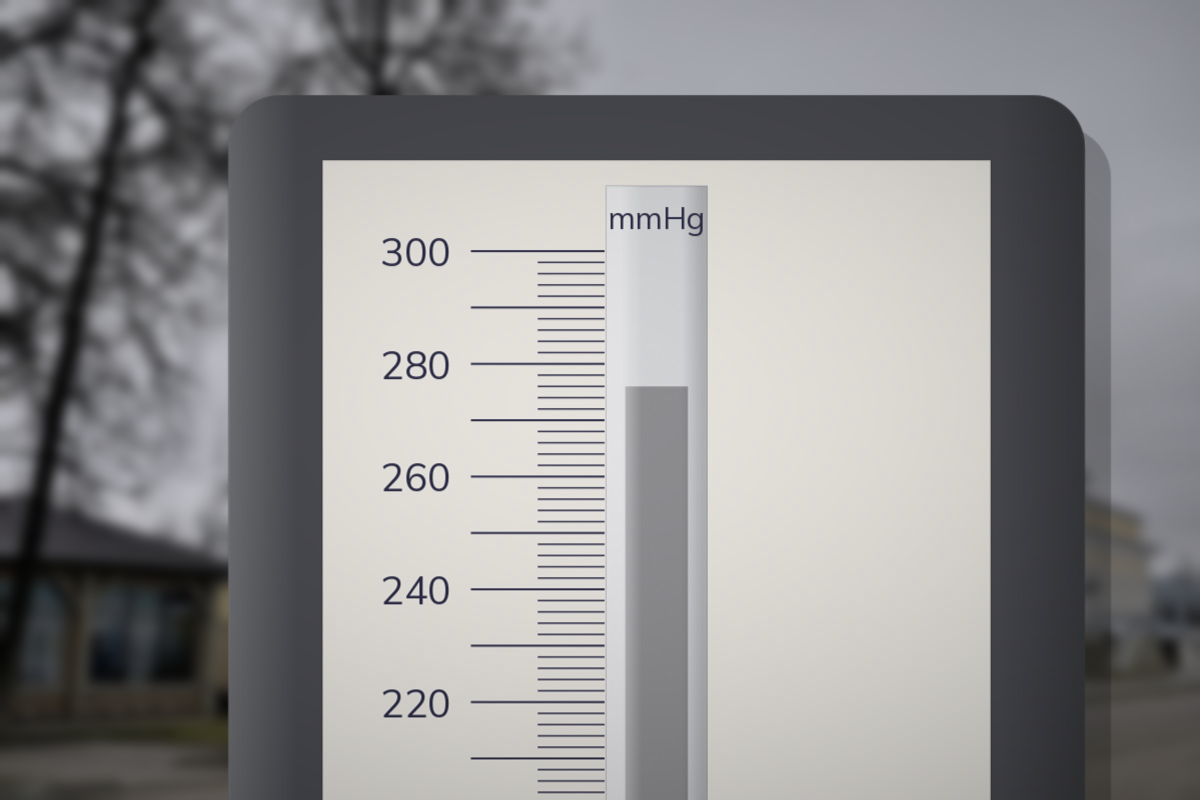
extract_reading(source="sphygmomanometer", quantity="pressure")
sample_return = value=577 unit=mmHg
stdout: value=276 unit=mmHg
